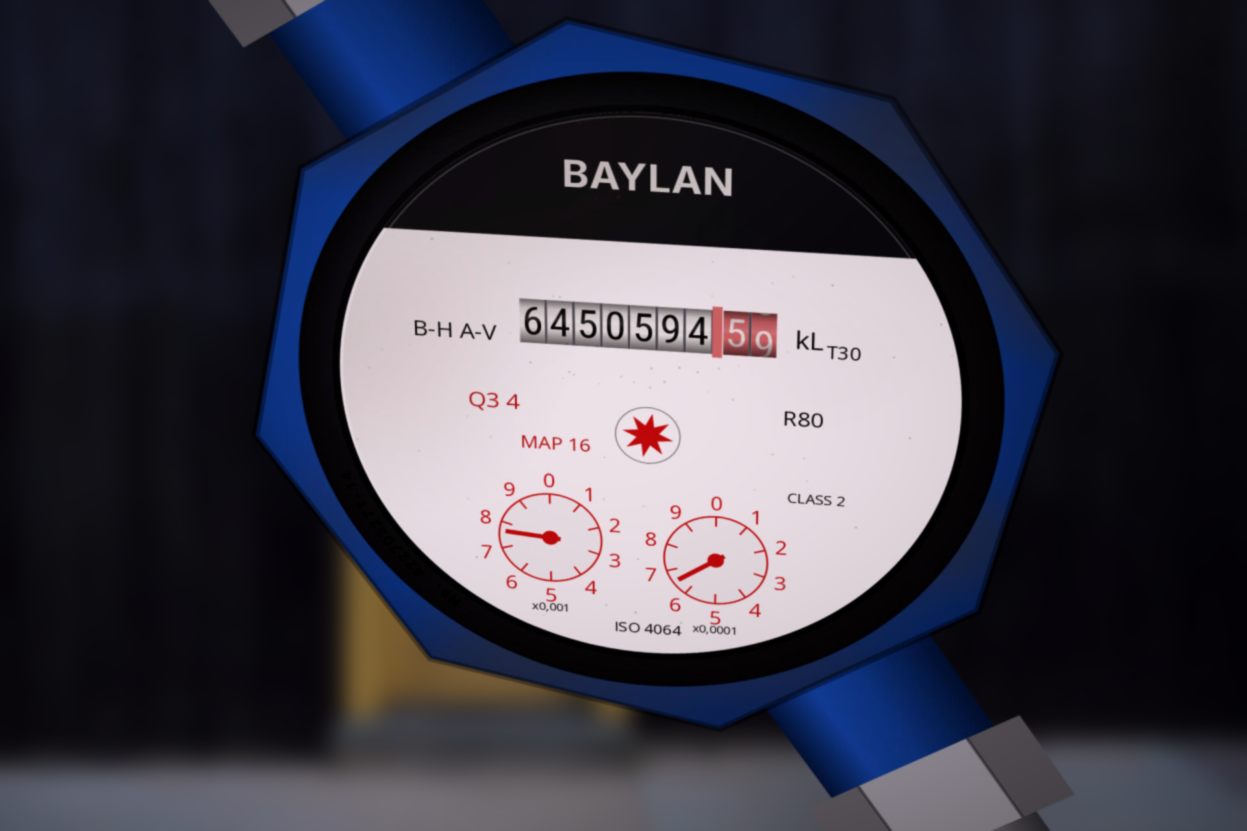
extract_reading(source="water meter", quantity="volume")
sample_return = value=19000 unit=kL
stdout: value=6450594.5876 unit=kL
